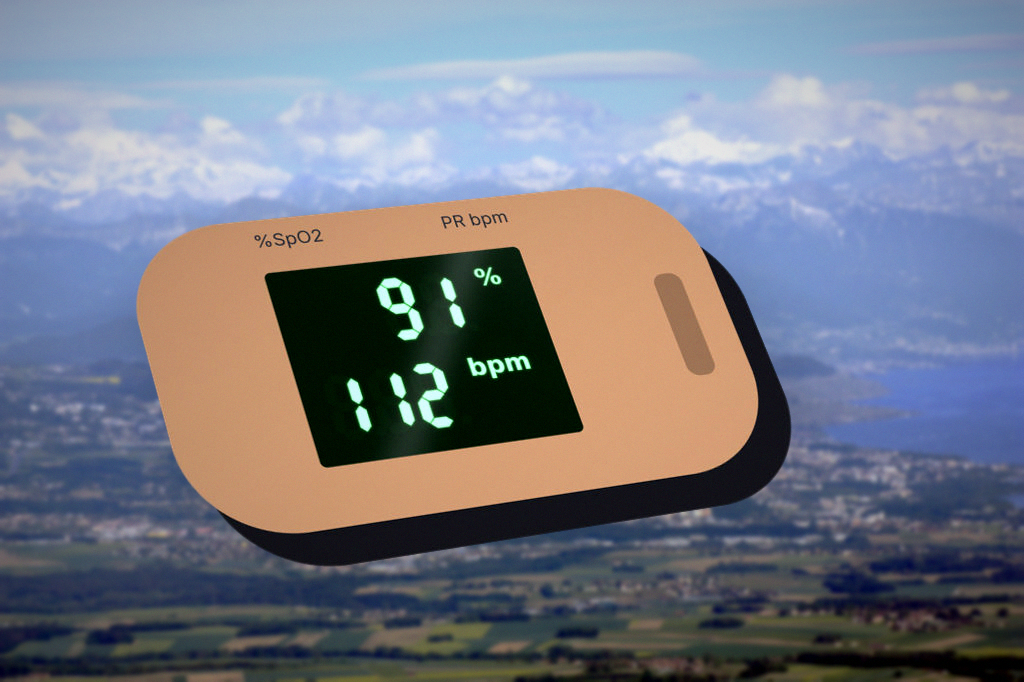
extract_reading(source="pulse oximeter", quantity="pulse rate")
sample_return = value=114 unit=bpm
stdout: value=112 unit=bpm
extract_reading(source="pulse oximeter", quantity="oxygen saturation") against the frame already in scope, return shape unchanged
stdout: value=91 unit=%
